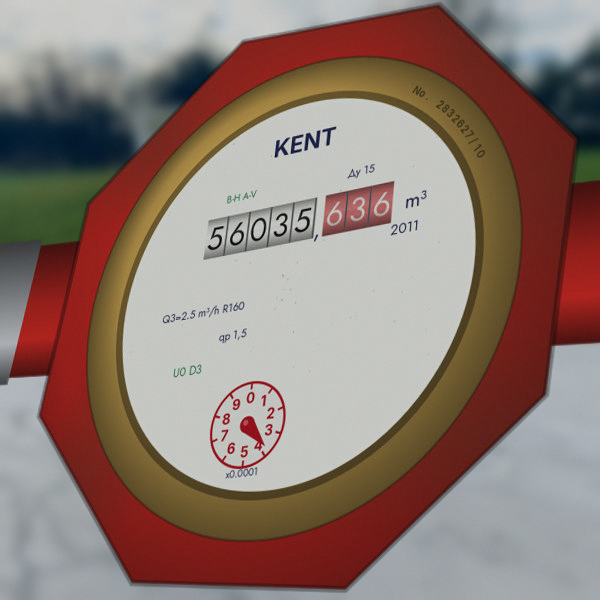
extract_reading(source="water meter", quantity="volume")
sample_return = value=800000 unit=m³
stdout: value=56035.6363 unit=m³
